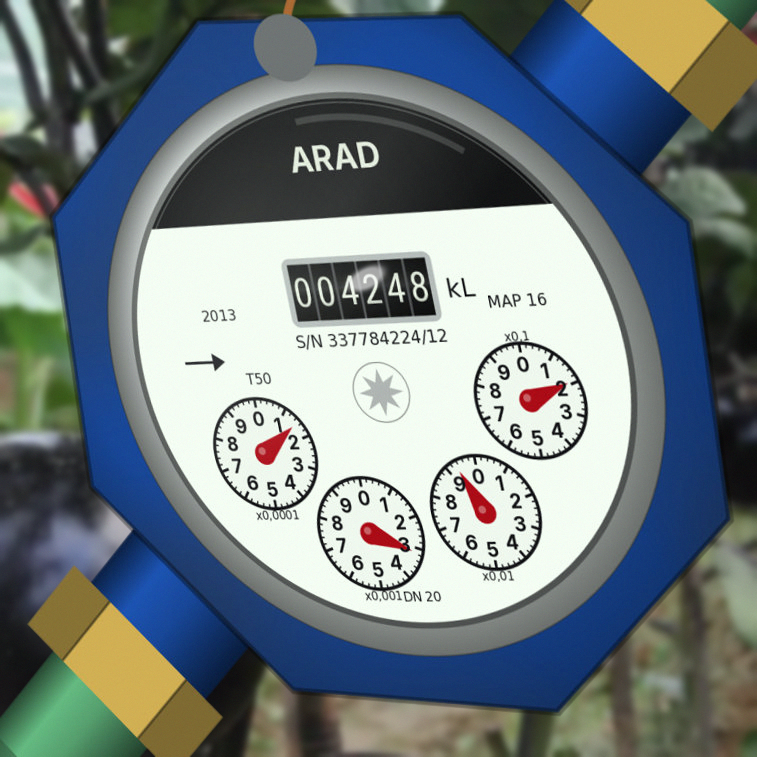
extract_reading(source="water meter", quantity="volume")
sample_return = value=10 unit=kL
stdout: value=4248.1931 unit=kL
